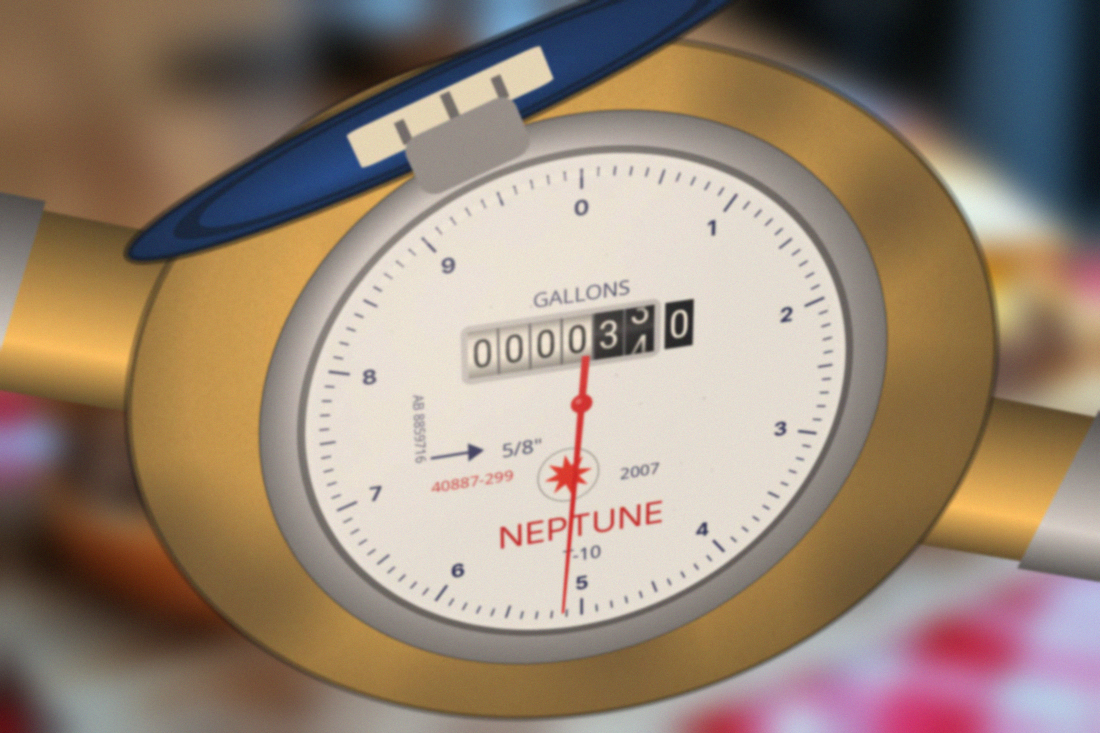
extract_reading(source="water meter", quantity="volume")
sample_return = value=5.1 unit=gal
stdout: value=335.1 unit=gal
